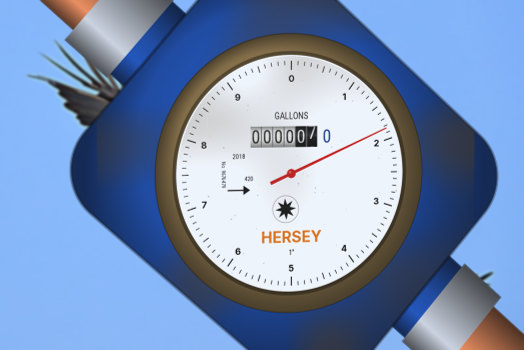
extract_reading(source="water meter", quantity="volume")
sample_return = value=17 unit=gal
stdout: value=71.8 unit=gal
